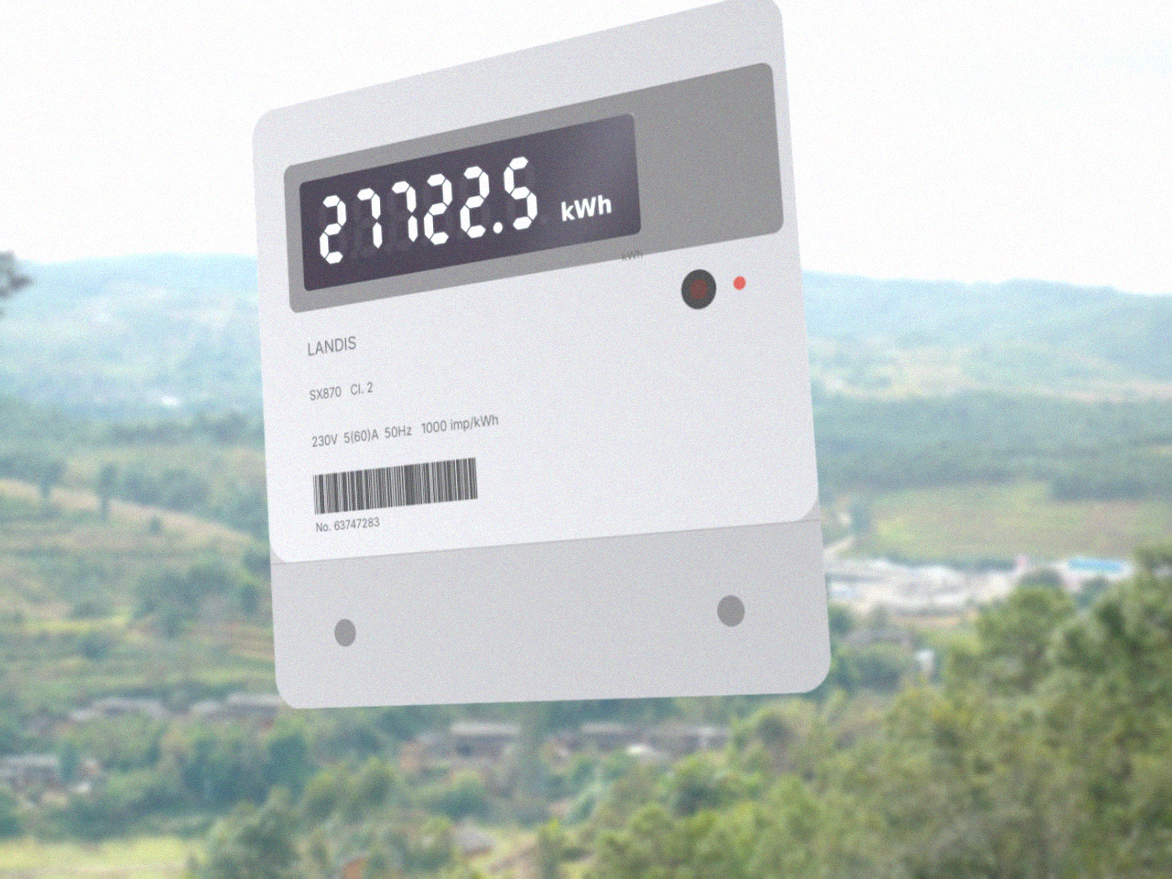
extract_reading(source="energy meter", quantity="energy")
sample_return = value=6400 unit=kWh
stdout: value=27722.5 unit=kWh
